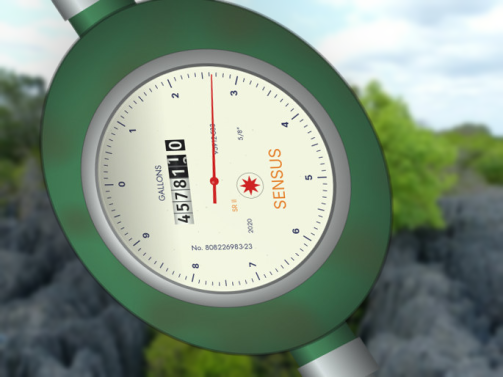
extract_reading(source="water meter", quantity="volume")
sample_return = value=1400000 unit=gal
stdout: value=4578112.6 unit=gal
